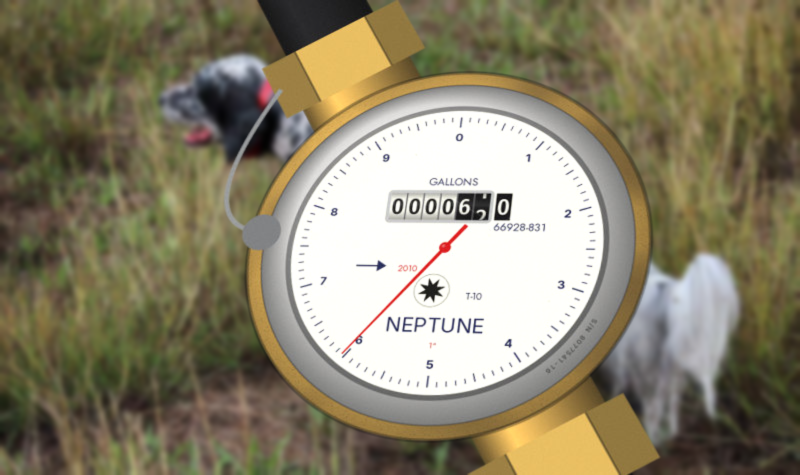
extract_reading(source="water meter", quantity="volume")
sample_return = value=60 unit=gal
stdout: value=616.0 unit=gal
